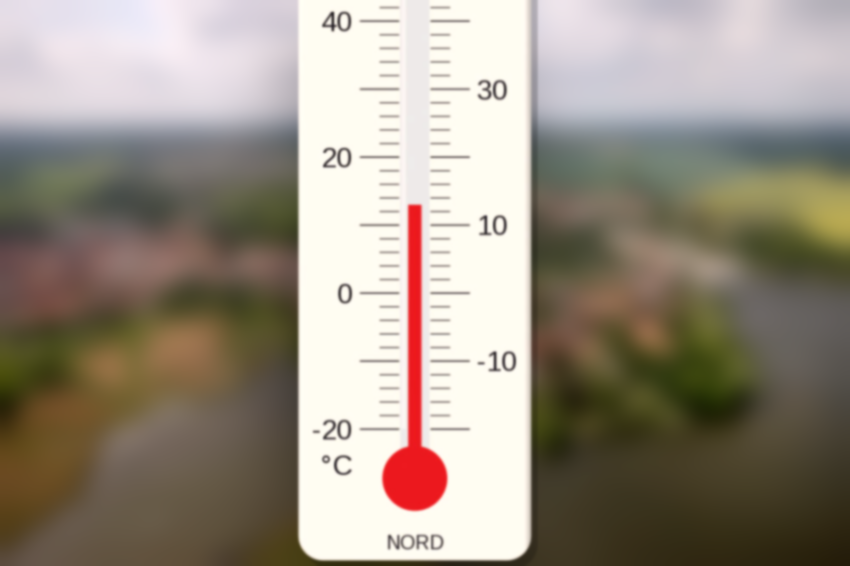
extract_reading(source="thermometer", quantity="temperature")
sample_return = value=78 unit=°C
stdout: value=13 unit=°C
